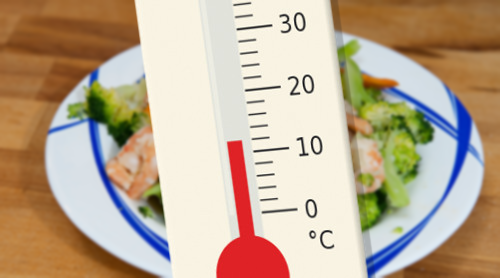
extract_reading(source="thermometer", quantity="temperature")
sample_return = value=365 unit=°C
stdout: value=12 unit=°C
